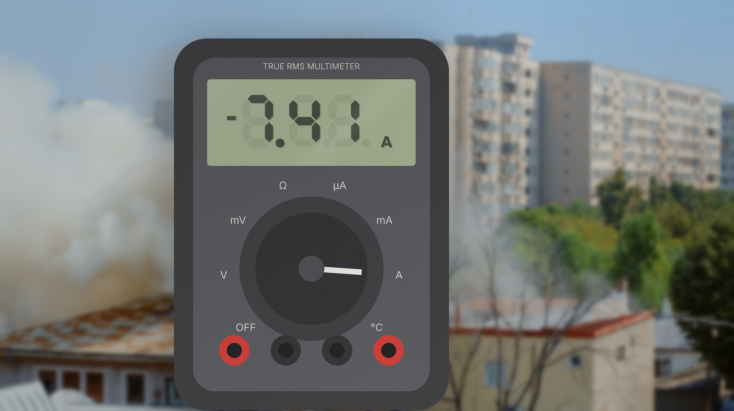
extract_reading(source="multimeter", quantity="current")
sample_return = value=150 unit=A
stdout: value=-7.41 unit=A
